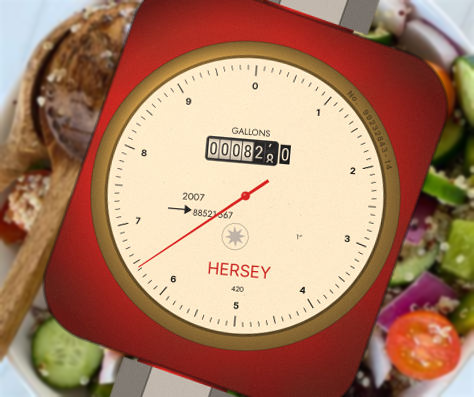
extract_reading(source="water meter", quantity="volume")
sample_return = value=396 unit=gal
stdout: value=8276.4 unit=gal
